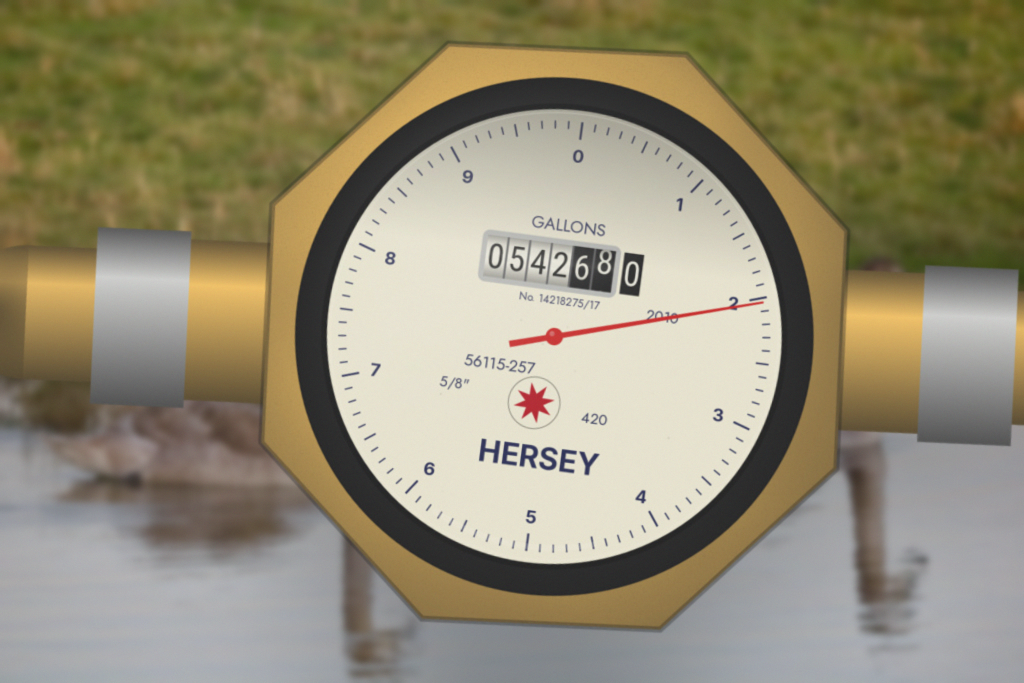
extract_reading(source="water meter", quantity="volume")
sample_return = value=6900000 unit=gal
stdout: value=542682.0 unit=gal
